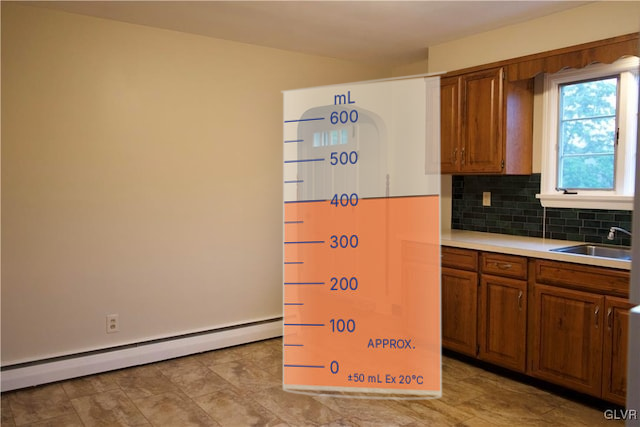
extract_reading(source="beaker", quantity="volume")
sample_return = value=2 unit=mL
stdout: value=400 unit=mL
